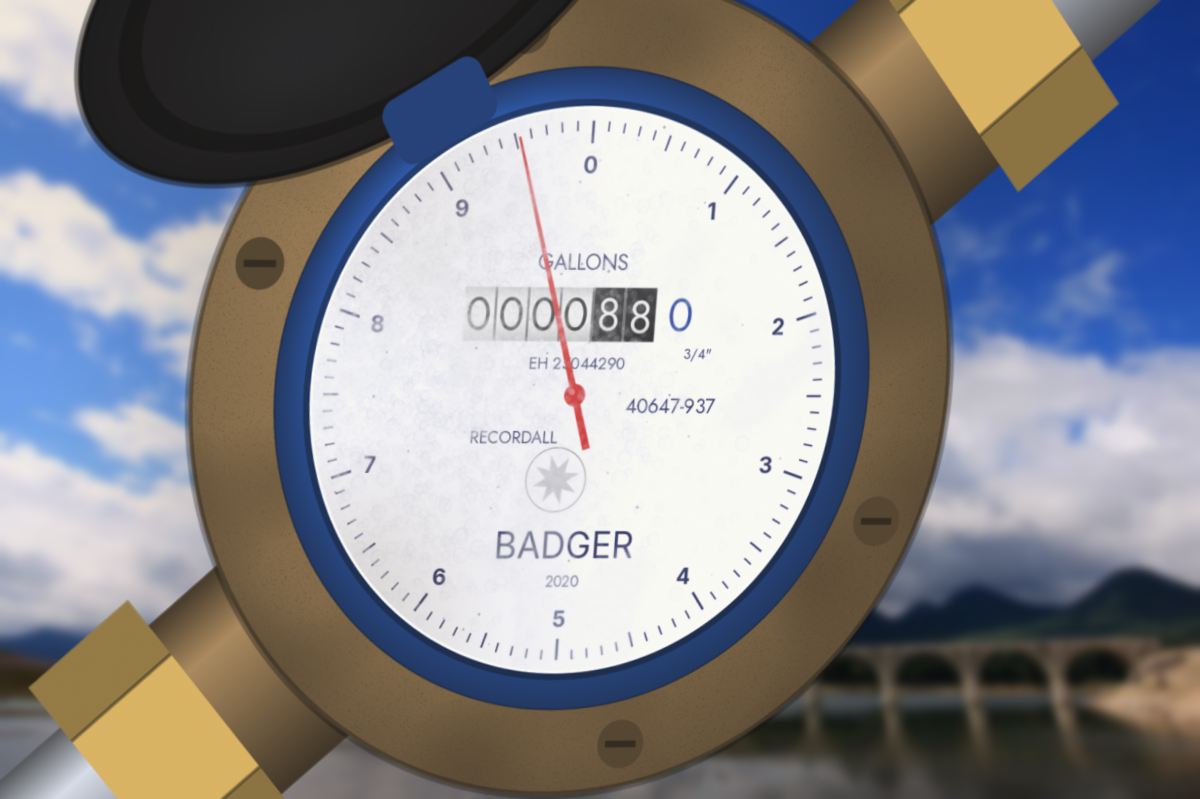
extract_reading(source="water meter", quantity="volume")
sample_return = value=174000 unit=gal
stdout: value=879.5 unit=gal
